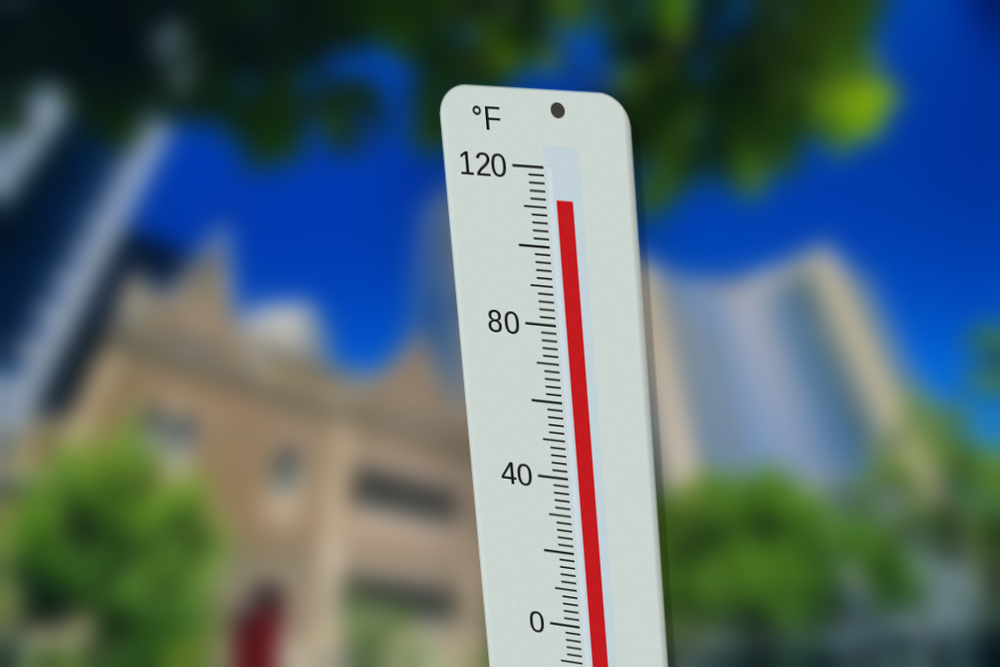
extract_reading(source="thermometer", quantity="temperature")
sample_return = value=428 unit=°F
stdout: value=112 unit=°F
